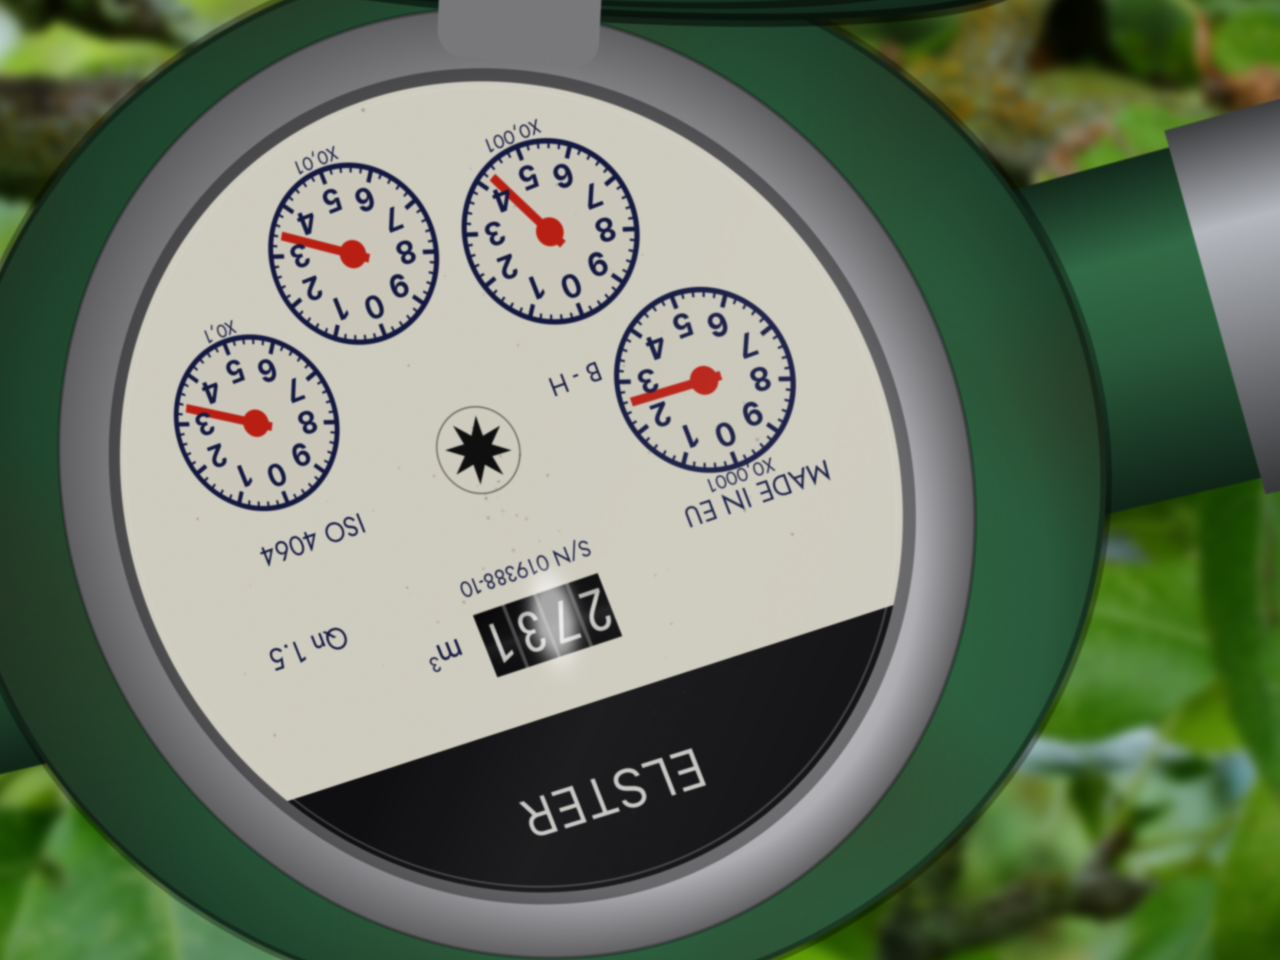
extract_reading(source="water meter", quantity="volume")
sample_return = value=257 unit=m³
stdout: value=2731.3342 unit=m³
